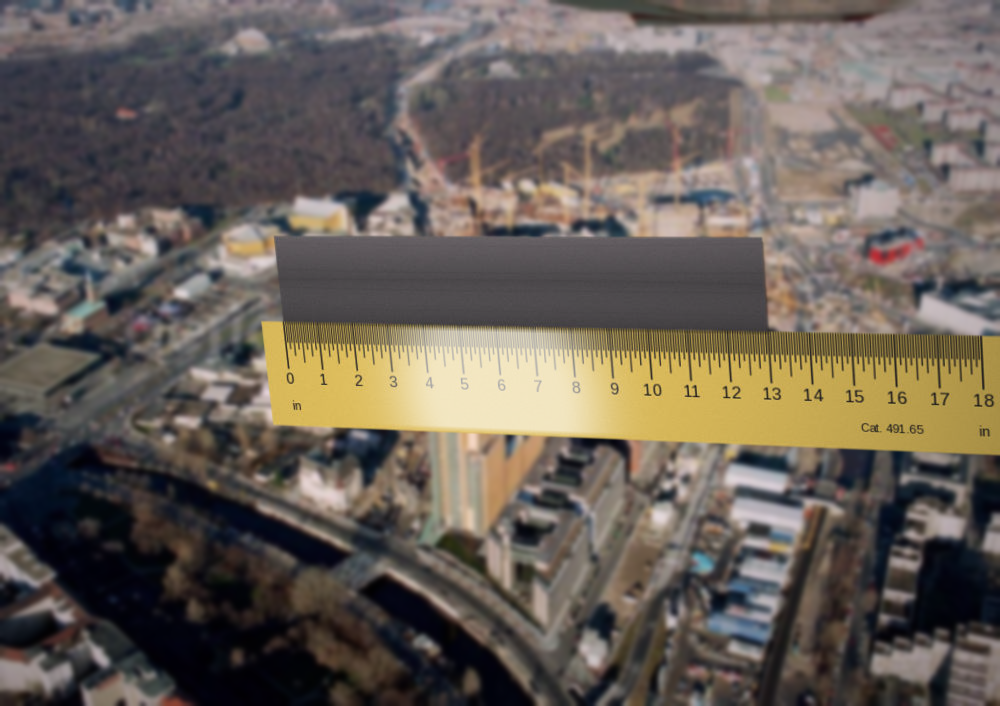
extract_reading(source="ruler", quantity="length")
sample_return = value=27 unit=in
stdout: value=13 unit=in
